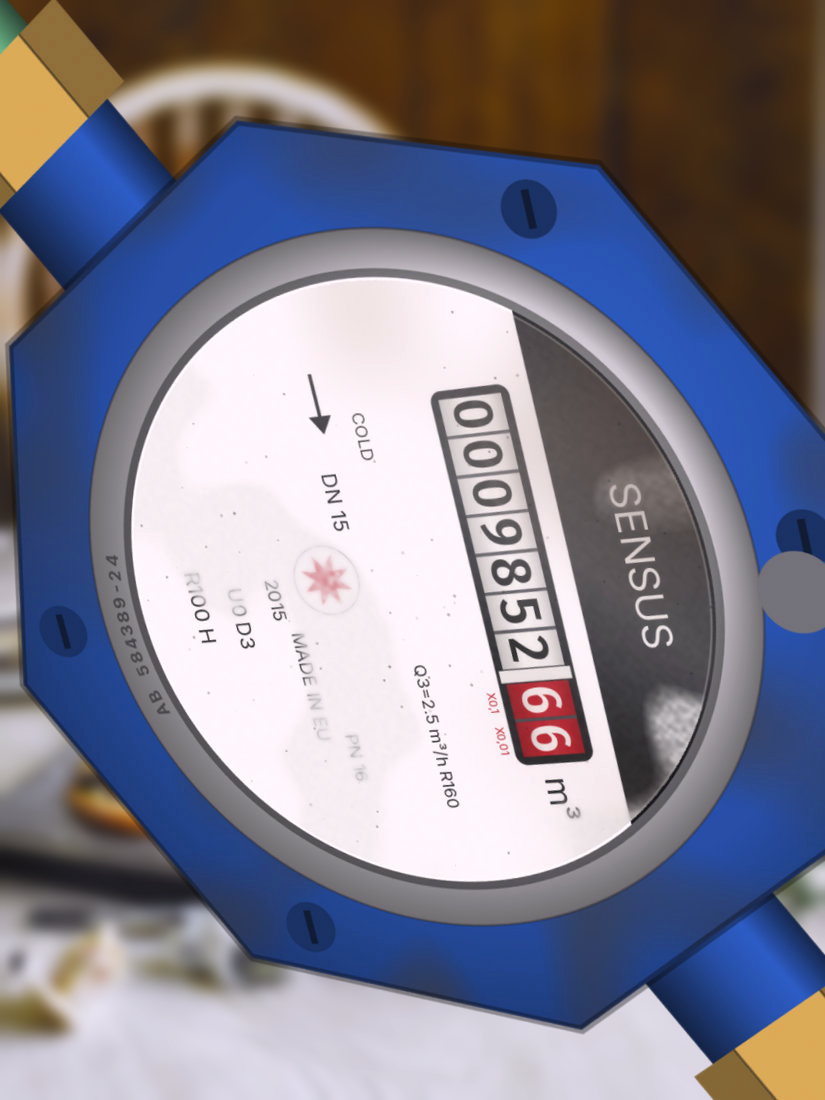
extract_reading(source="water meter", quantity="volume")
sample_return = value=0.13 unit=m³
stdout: value=9852.66 unit=m³
